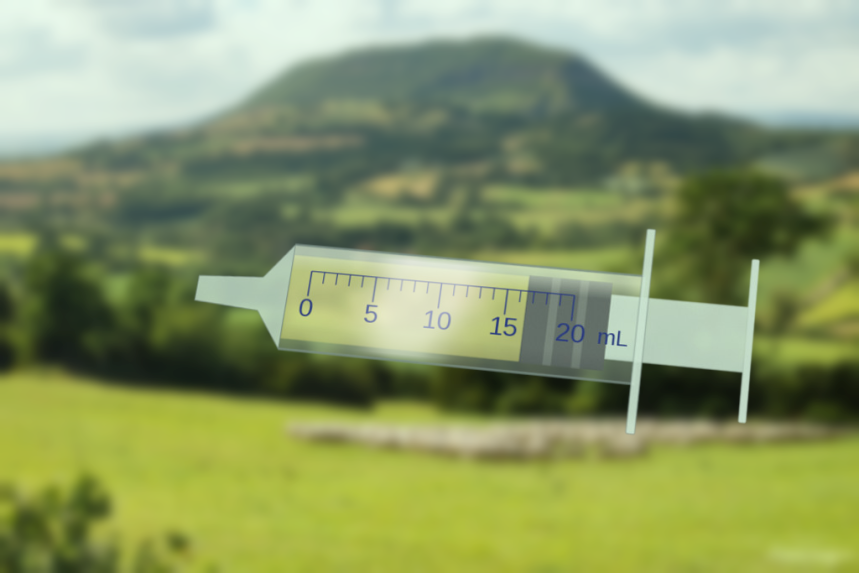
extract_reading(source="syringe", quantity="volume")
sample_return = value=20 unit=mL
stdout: value=16.5 unit=mL
